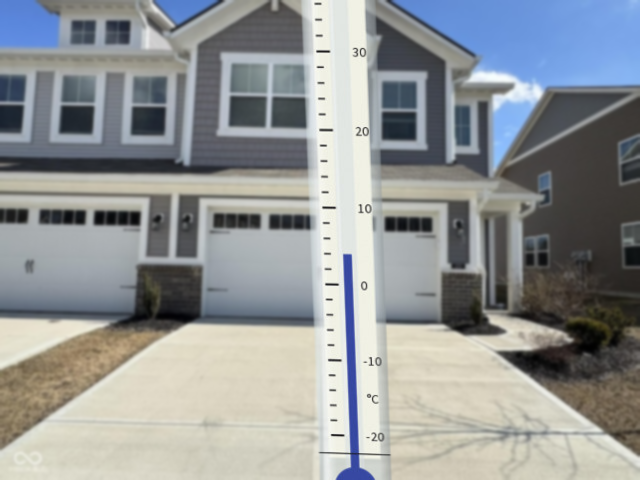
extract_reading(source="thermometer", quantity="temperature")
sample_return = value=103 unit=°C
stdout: value=4 unit=°C
